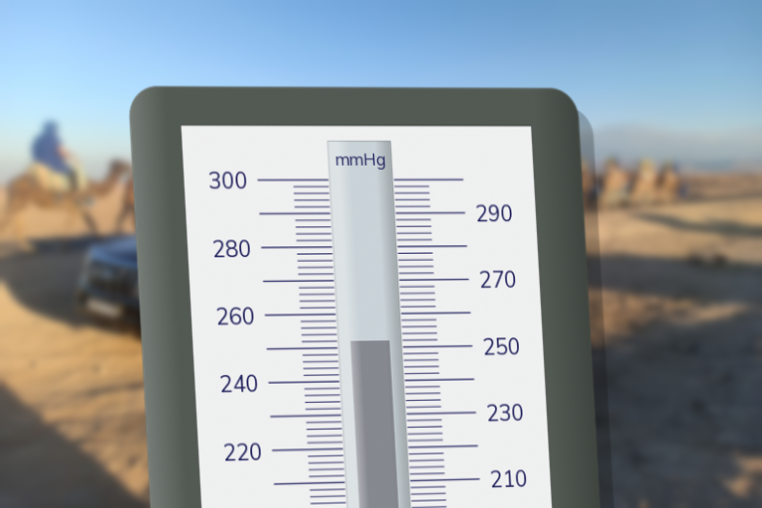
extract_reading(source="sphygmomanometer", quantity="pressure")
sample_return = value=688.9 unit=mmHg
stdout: value=252 unit=mmHg
